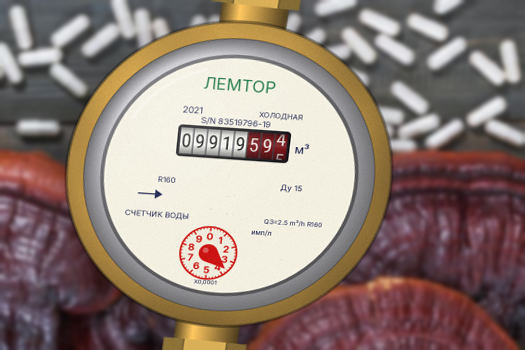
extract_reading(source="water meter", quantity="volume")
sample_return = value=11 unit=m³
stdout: value=9919.5943 unit=m³
